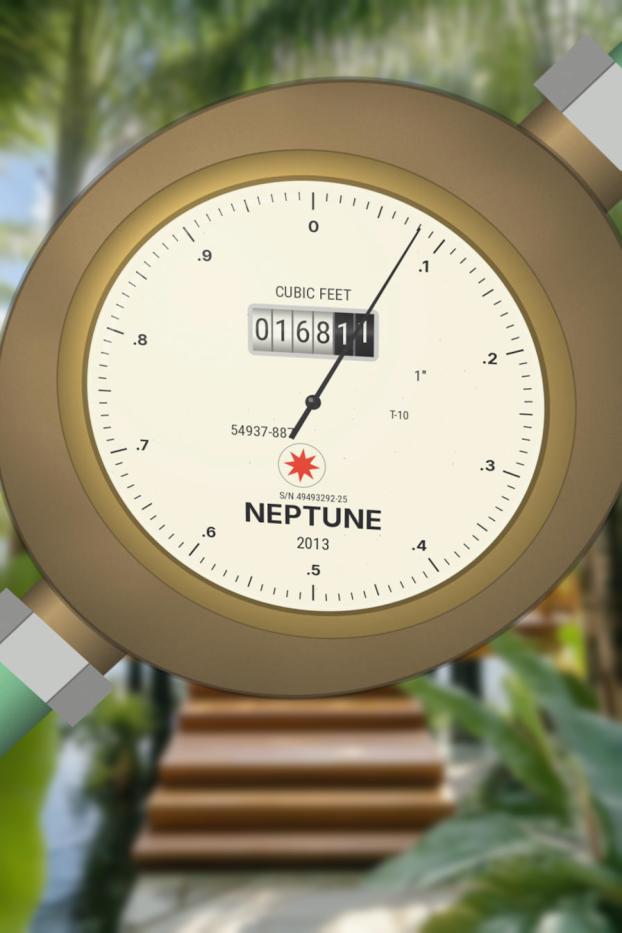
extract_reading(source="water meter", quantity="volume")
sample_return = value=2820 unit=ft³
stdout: value=16811.08 unit=ft³
